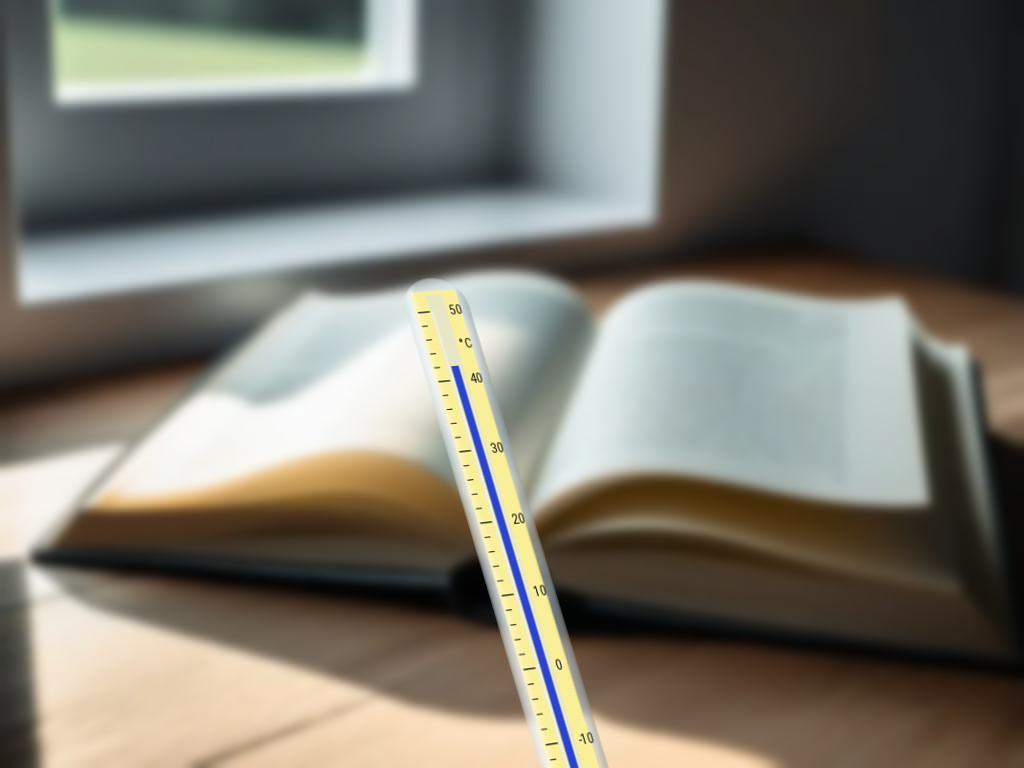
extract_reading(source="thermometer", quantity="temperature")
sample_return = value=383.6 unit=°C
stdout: value=42 unit=°C
